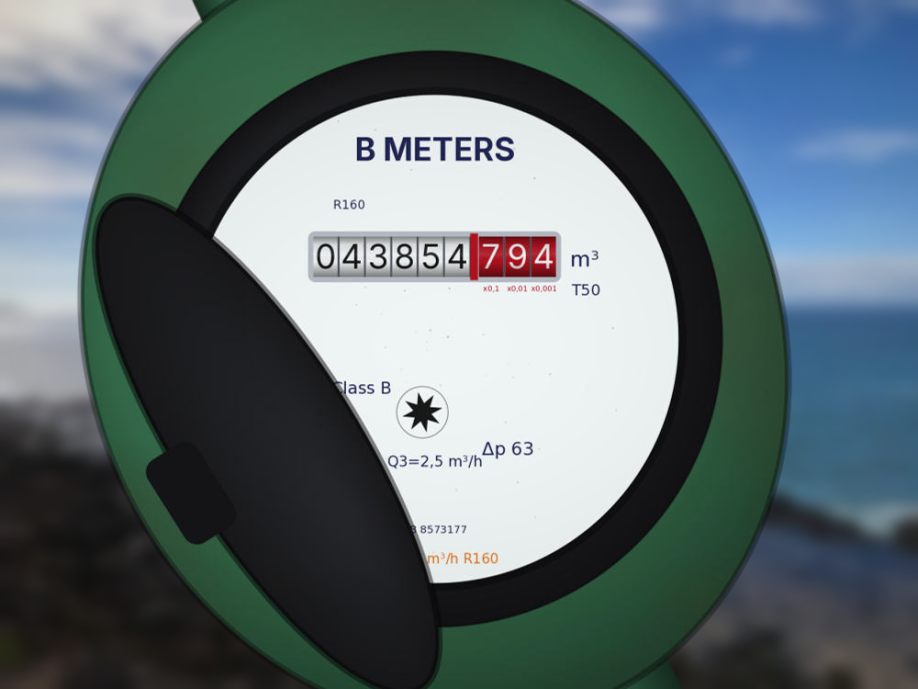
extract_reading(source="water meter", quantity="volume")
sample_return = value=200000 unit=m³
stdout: value=43854.794 unit=m³
